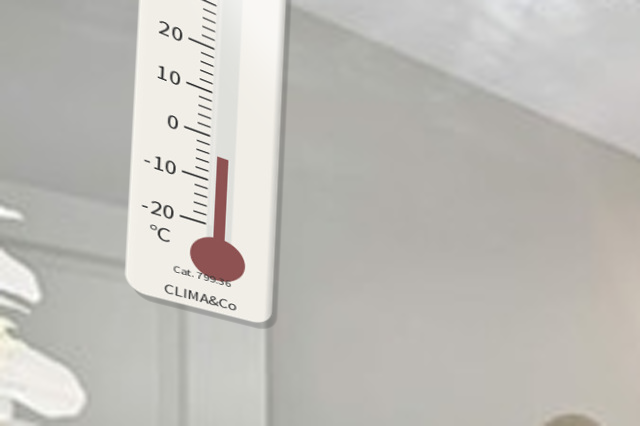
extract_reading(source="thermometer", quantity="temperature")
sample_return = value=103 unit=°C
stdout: value=-4 unit=°C
